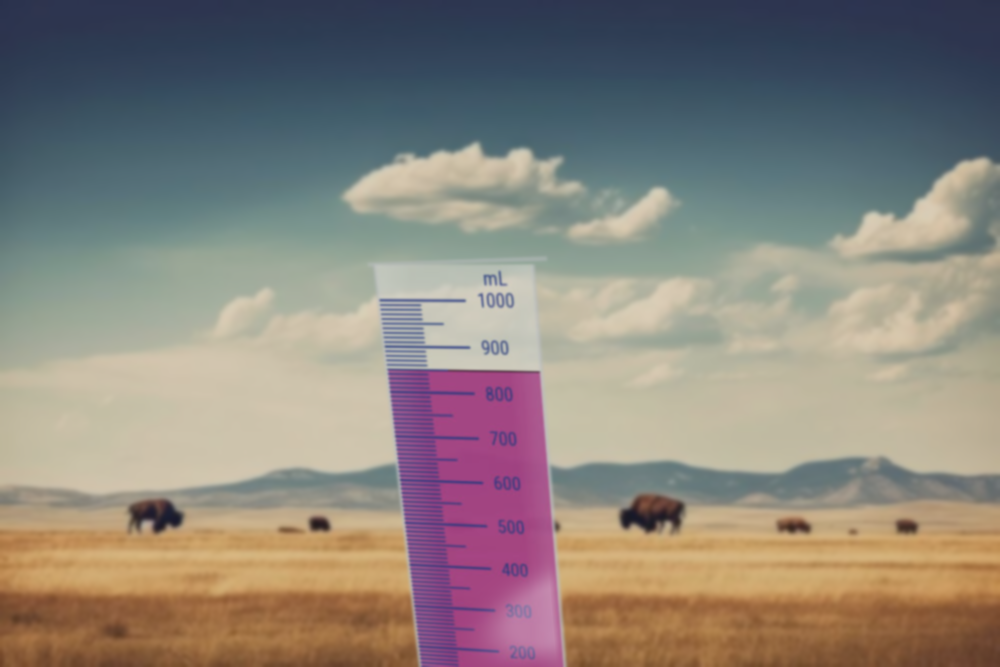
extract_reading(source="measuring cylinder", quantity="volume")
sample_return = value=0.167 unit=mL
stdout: value=850 unit=mL
